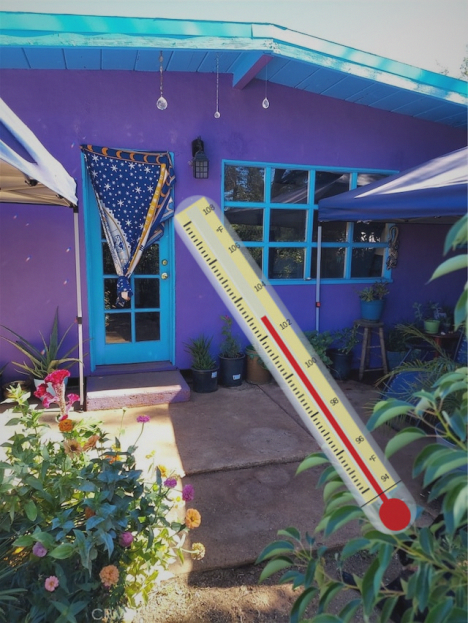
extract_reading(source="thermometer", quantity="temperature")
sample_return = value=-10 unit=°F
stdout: value=102.8 unit=°F
